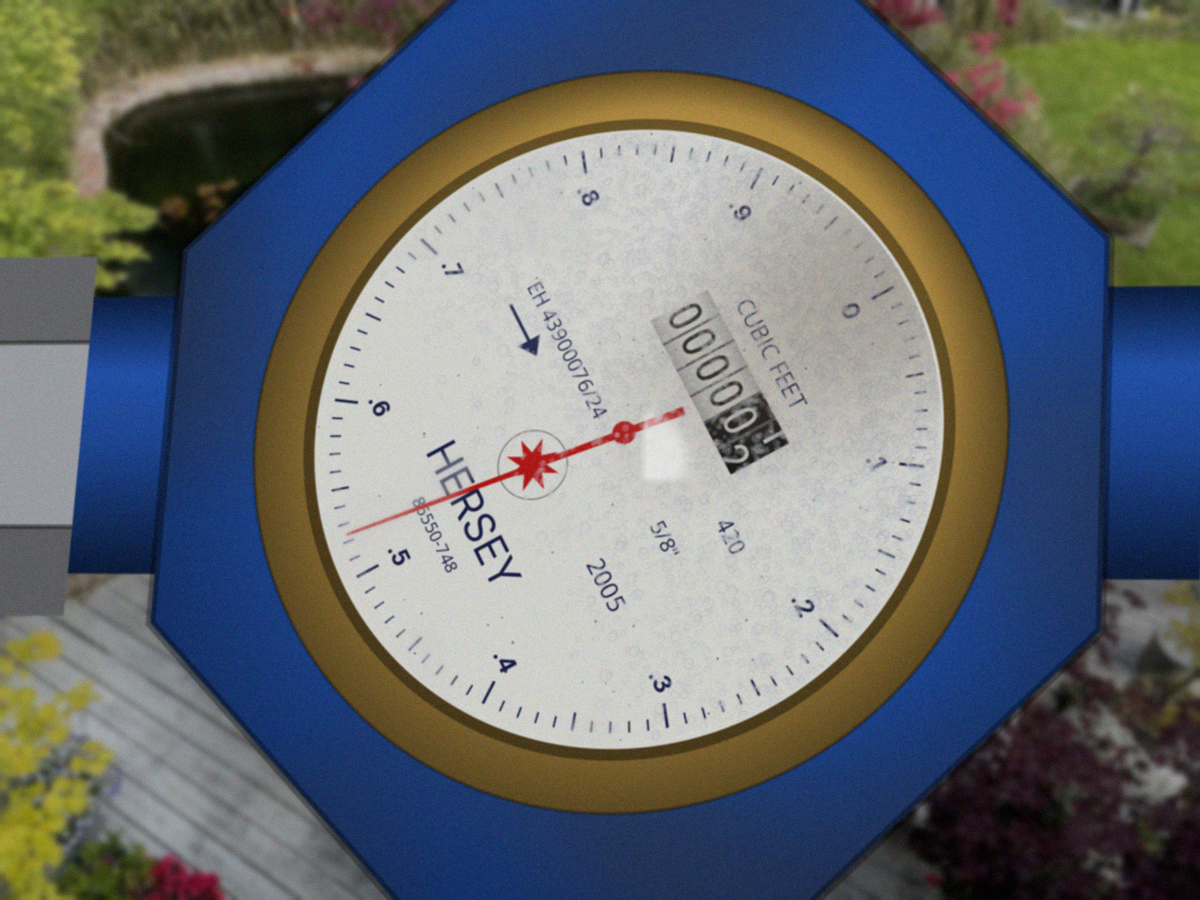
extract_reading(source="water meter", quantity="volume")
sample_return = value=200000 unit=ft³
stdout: value=1.52 unit=ft³
